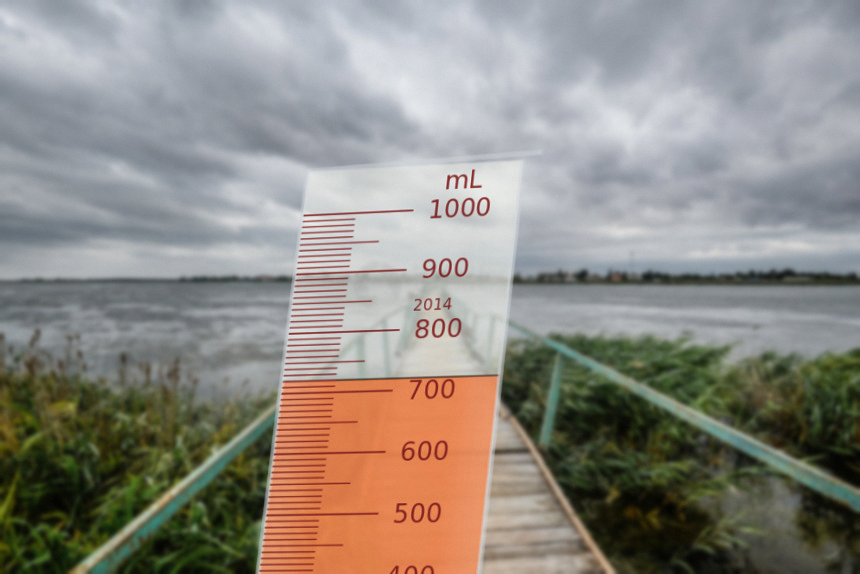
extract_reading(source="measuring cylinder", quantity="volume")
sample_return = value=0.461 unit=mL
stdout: value=720 unit=mL
